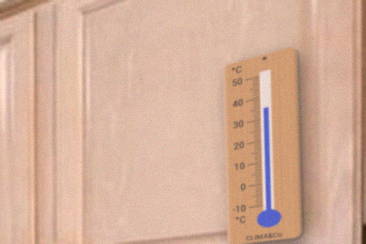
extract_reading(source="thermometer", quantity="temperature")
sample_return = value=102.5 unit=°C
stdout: value=35 unit=°C
